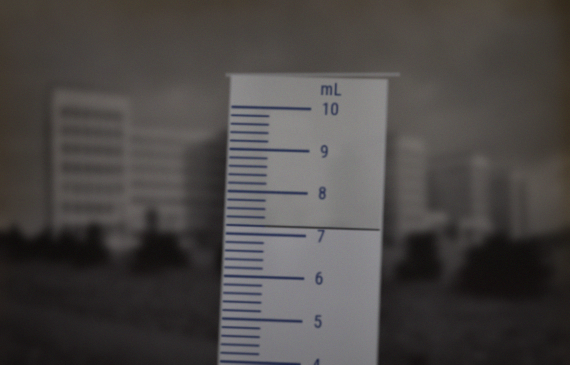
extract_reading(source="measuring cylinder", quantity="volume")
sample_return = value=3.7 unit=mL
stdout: value=7.2 unit=mL
